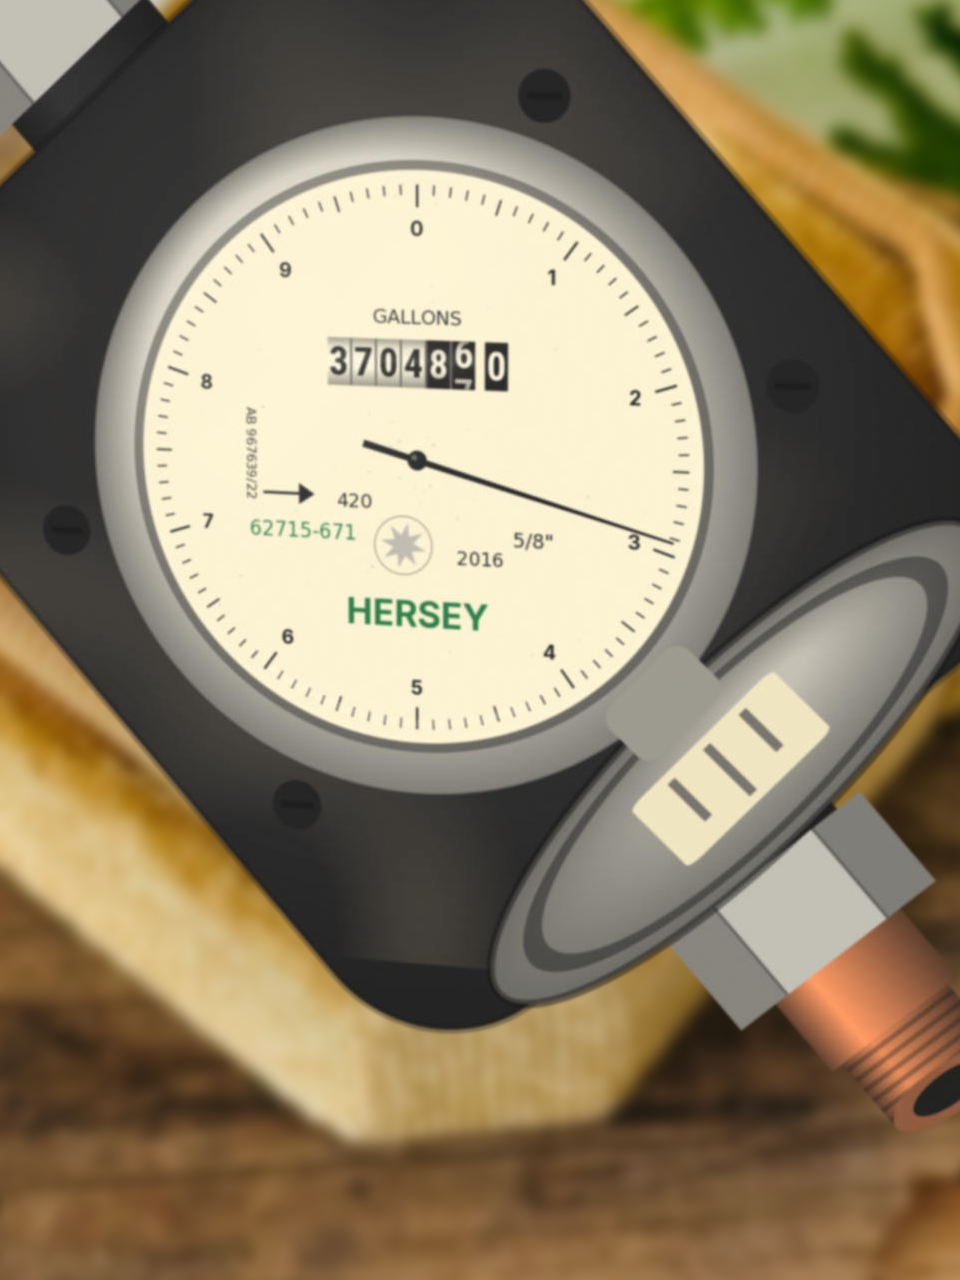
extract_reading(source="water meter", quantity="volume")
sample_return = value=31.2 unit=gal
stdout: value=3704862.9 unit=gal
